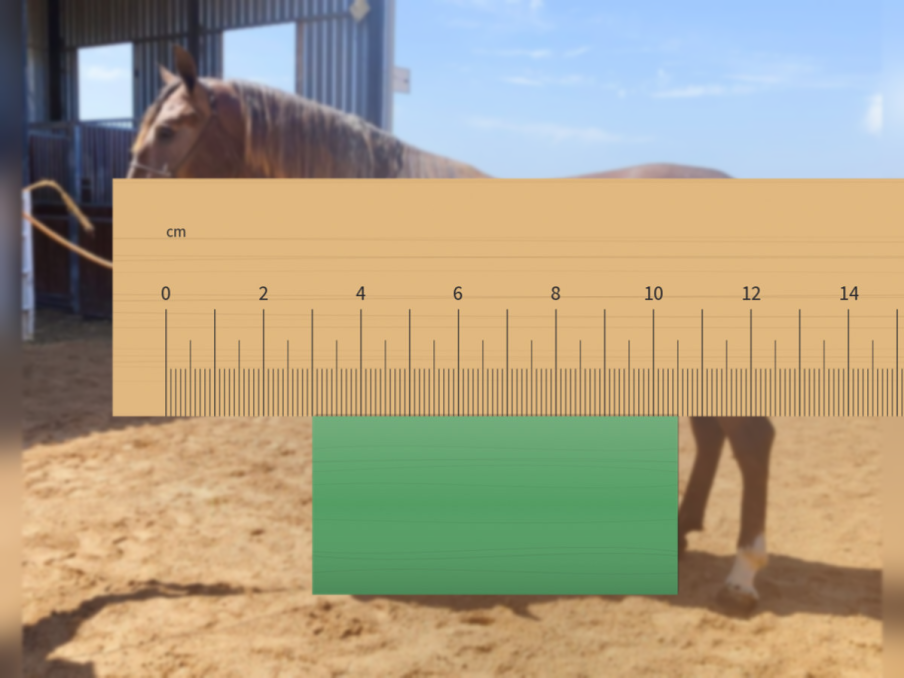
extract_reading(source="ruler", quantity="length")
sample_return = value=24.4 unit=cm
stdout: value=7.5 unit=cm
